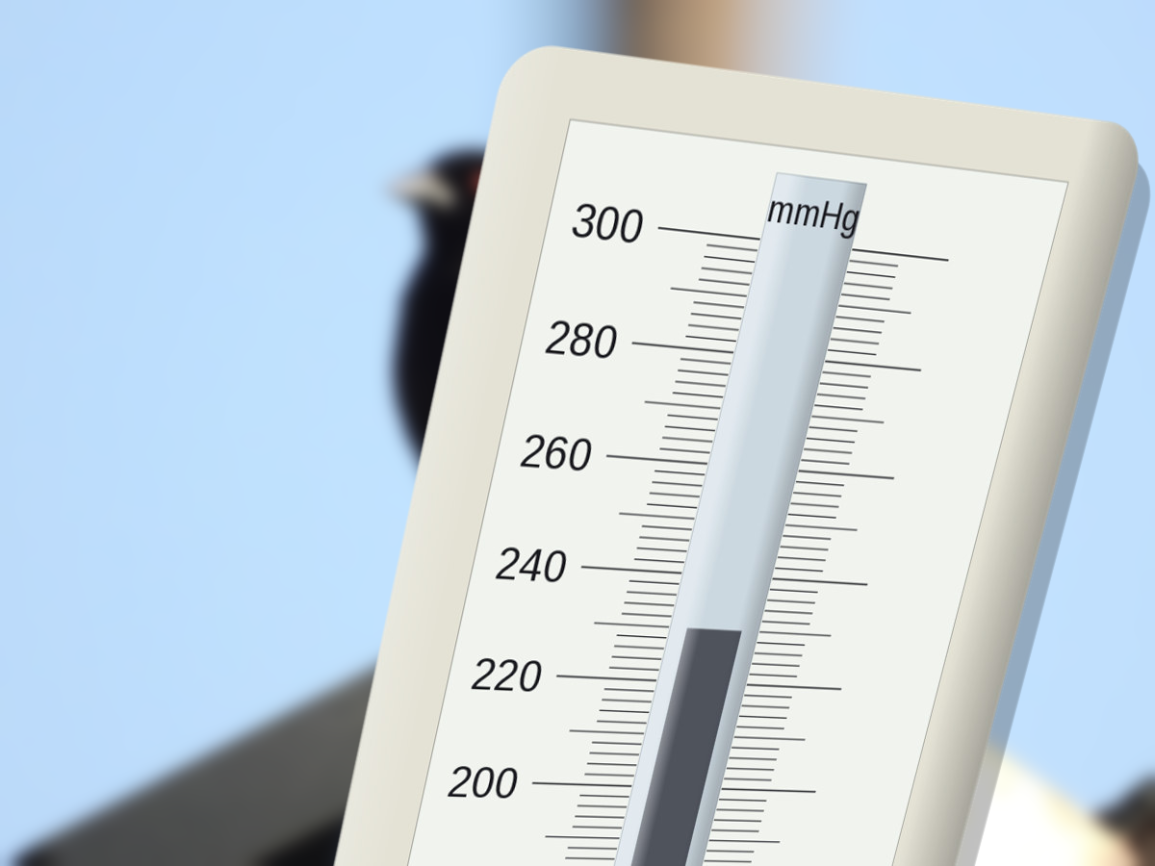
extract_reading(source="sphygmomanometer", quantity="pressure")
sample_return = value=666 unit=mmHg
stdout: value=230 unit=mmHg
